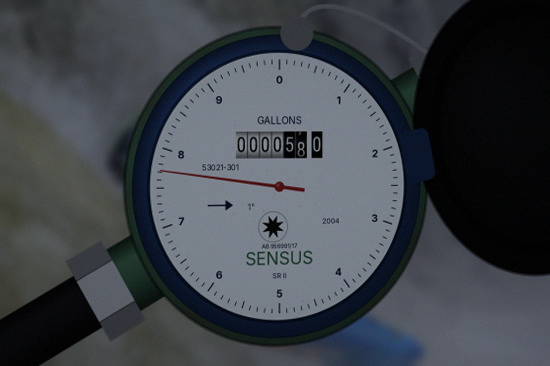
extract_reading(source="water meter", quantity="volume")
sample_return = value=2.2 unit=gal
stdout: value=577.7 unit=gal
